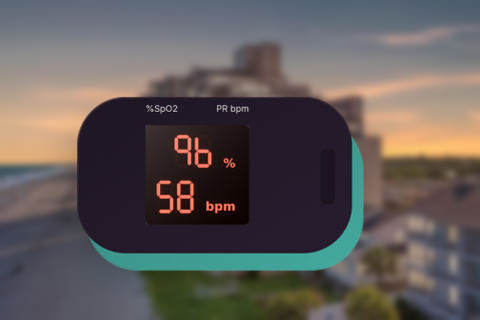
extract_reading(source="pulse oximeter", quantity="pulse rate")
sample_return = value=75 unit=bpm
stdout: value=58 unit=bpm
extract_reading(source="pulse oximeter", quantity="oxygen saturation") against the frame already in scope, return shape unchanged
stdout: value=96 unit=%
